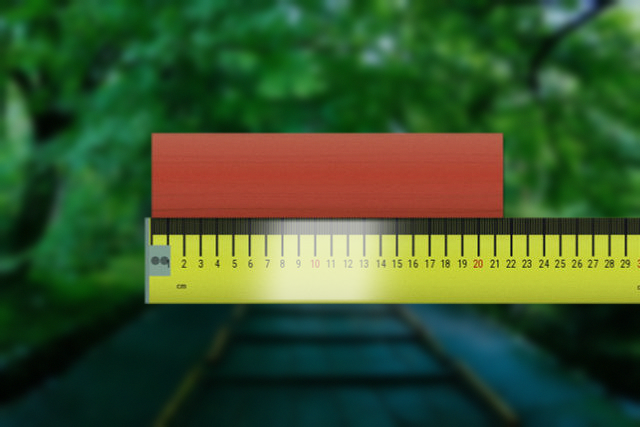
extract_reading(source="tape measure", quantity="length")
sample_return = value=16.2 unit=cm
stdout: value=21.5 unit=cm
